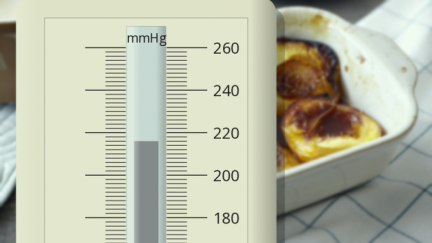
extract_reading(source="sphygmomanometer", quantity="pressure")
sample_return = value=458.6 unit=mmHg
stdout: value=216 unit=mmHg
